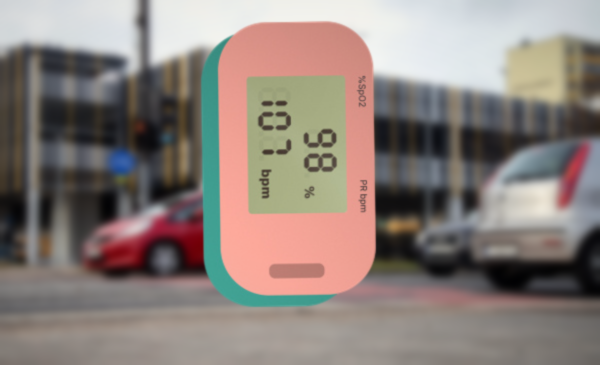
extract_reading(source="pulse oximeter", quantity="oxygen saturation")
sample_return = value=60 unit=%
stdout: value=98 unit=%
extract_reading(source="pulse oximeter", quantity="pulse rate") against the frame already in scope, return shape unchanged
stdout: value=107 unit=bpm
